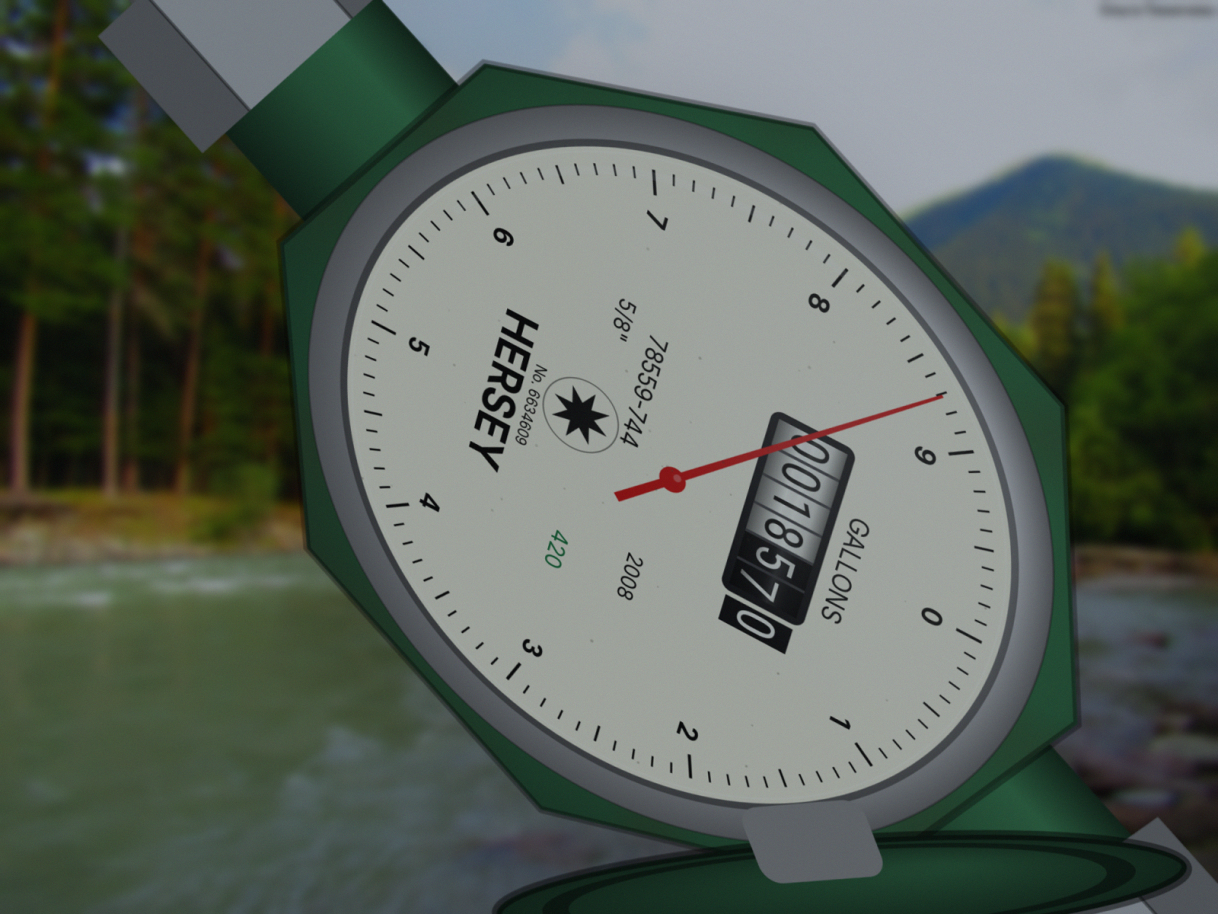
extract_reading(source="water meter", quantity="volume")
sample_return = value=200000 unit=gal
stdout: value=18568.7 unit=gal
